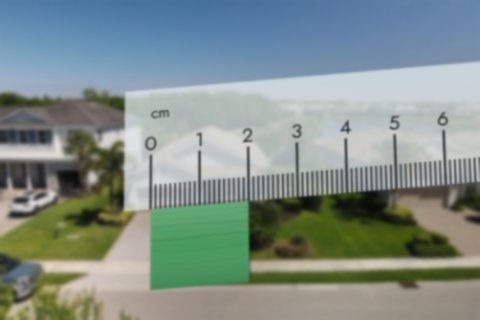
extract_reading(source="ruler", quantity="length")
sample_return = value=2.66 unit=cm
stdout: value=2 unit=cm
